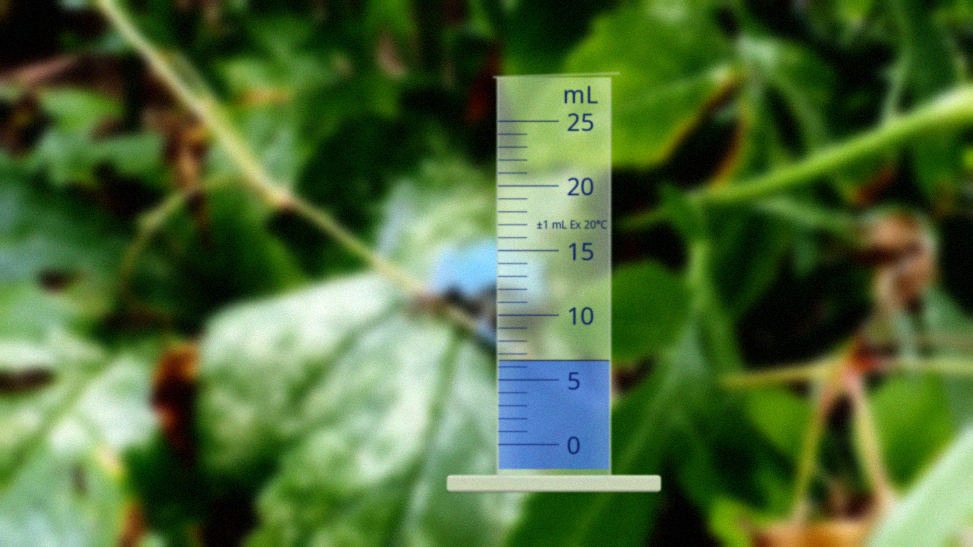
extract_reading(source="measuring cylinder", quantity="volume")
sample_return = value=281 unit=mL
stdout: value=6.5 unit=mL
